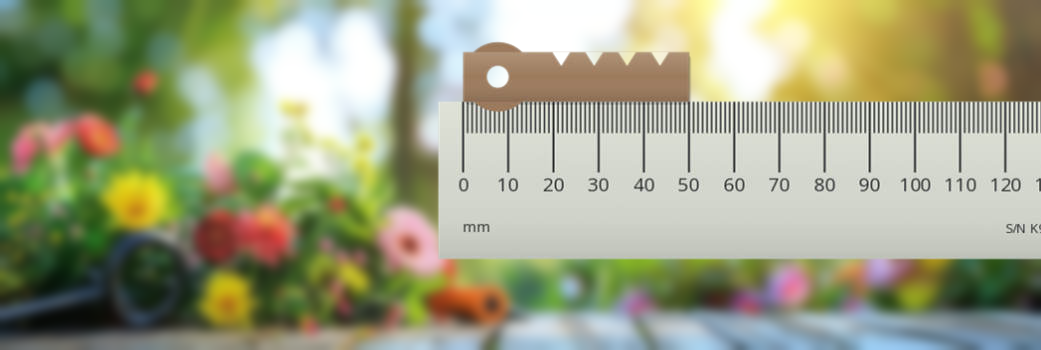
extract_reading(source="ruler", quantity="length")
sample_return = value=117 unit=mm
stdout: value=50 unit=mm
